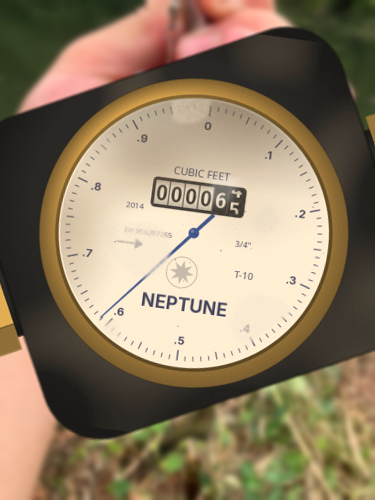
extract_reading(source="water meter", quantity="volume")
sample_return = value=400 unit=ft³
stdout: value=64.61 unit=ft³
